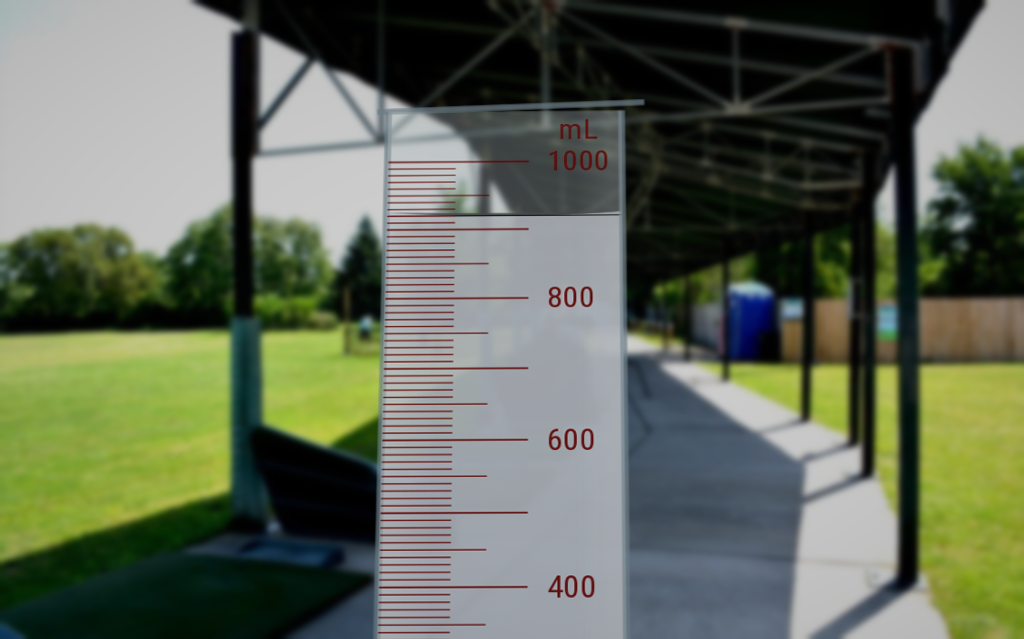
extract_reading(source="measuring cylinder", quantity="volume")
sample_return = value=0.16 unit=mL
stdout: value=920 unit=mL
